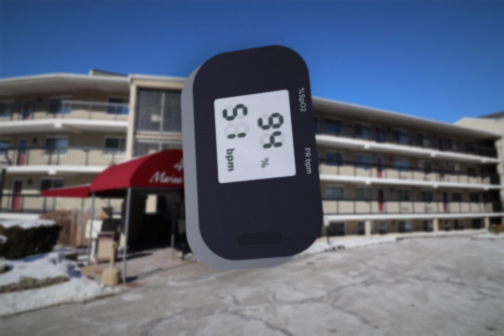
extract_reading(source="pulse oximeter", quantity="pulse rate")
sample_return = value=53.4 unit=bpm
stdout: value=51 unit=bpm
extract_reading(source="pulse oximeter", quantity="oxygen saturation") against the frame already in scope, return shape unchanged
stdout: value=94 unit=%
